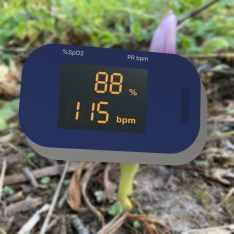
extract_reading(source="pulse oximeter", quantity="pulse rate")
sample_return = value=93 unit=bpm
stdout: value=115 unit=bpm
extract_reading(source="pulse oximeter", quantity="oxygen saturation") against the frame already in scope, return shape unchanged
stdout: value=88 unit=%
